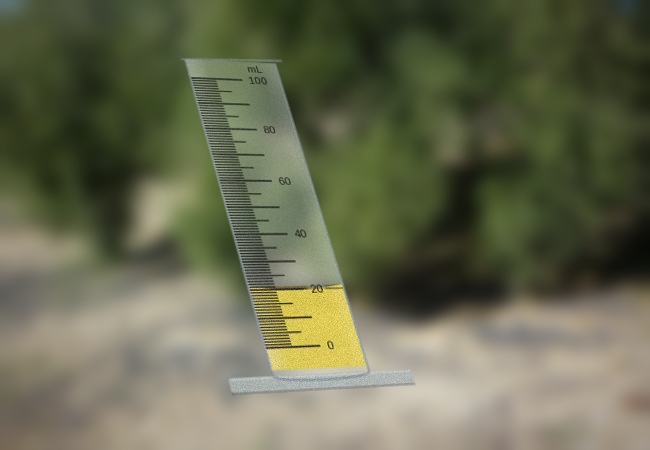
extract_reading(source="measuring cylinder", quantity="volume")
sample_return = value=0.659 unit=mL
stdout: value=20 unit=mL
